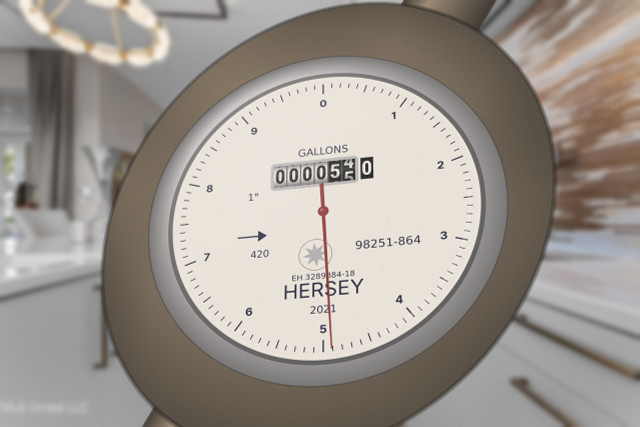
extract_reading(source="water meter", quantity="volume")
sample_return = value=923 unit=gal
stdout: value=544.9 unit=gal
